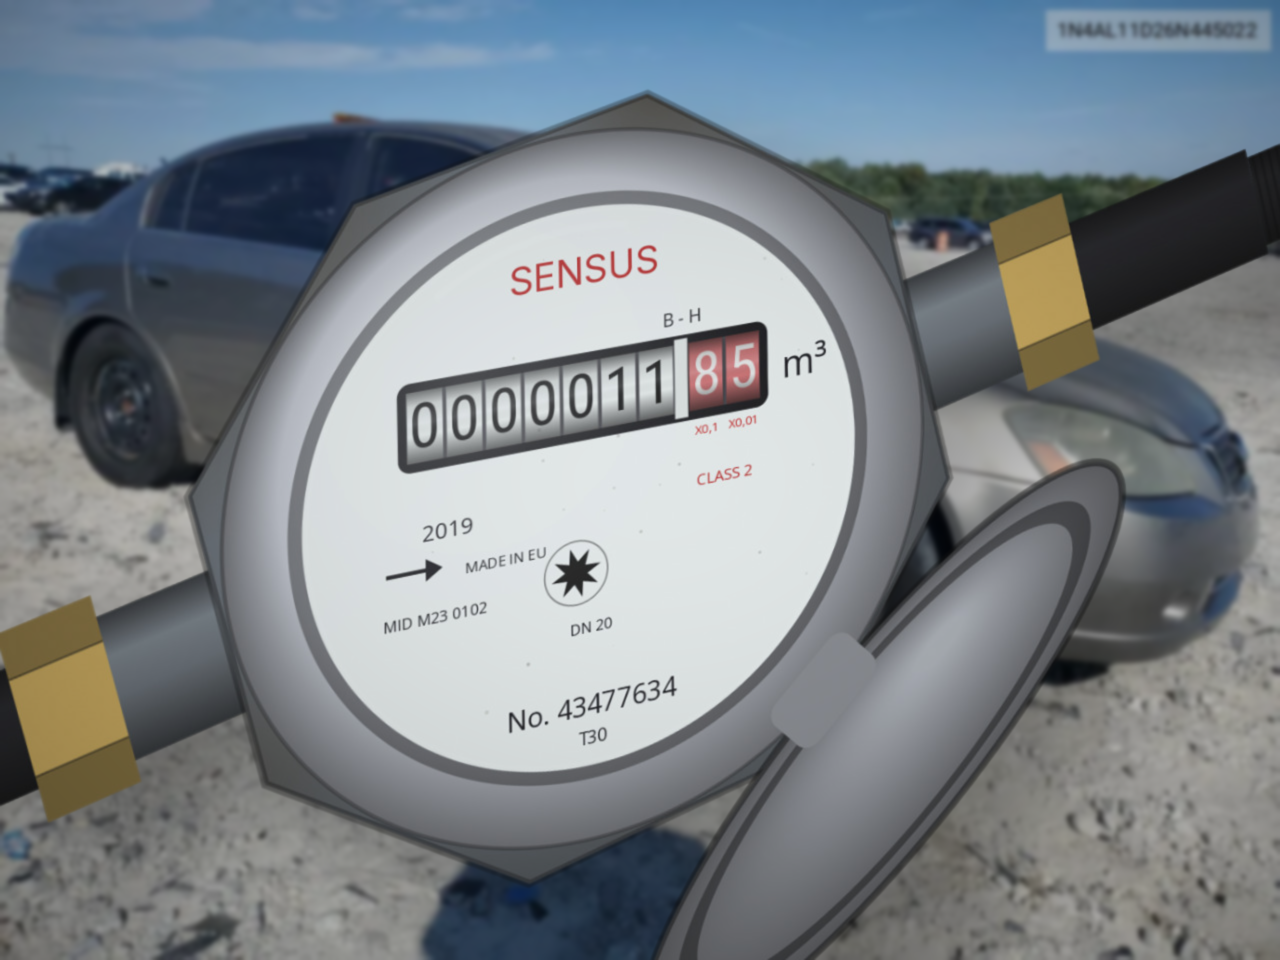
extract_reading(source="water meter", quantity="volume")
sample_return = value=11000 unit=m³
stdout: value=11.85 unit=m³
